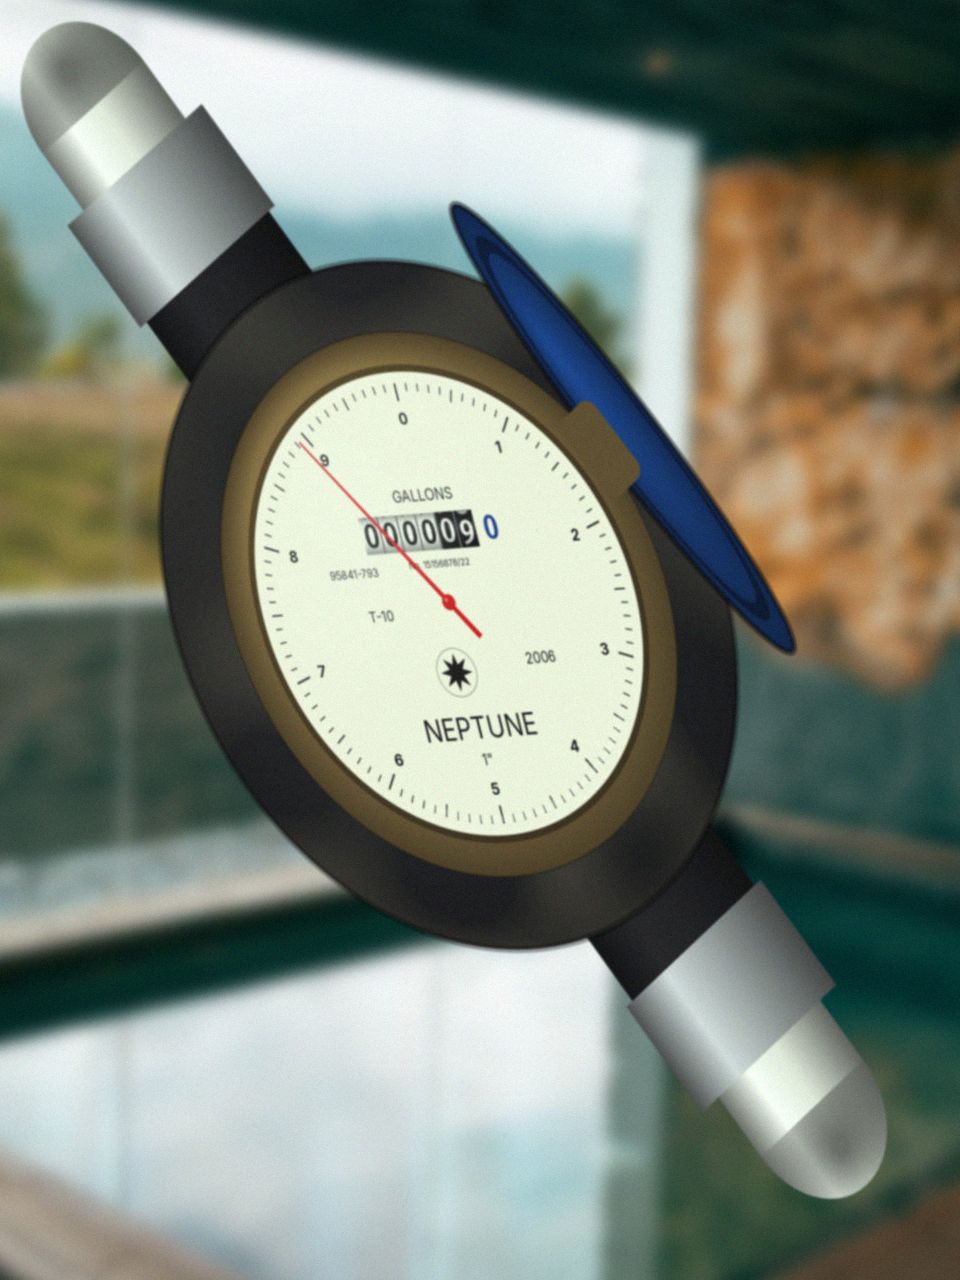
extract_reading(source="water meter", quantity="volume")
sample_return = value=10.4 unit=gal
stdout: value=88.9 unit=gal
